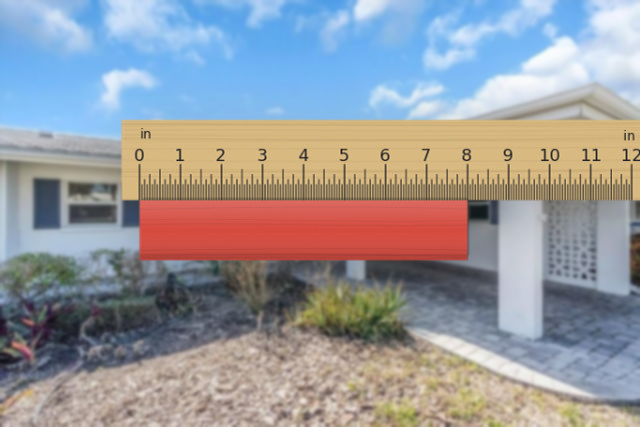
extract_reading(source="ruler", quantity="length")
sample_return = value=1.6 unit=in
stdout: value=8 unit=in
